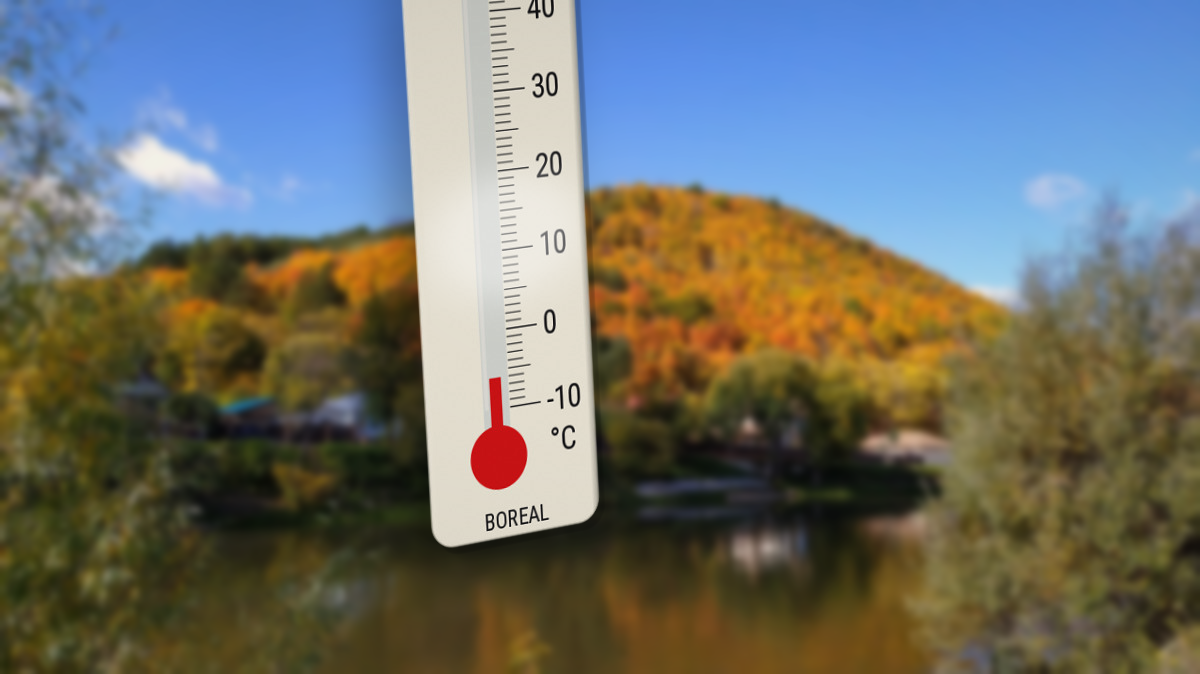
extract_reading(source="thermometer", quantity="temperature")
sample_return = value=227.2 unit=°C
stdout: value=-6 unit=°C
